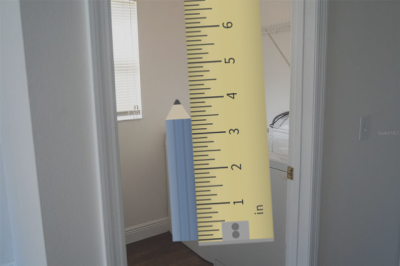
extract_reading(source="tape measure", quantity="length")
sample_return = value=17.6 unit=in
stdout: value=4 unit=in
